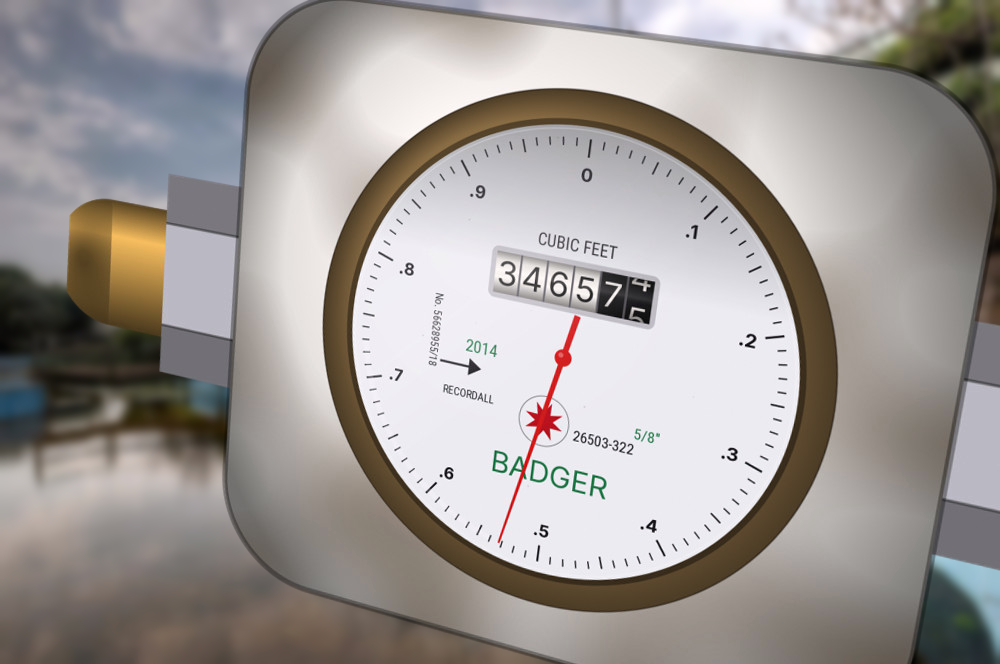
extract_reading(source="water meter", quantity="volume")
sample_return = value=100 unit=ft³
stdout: value=346574.53 unit=ft³
